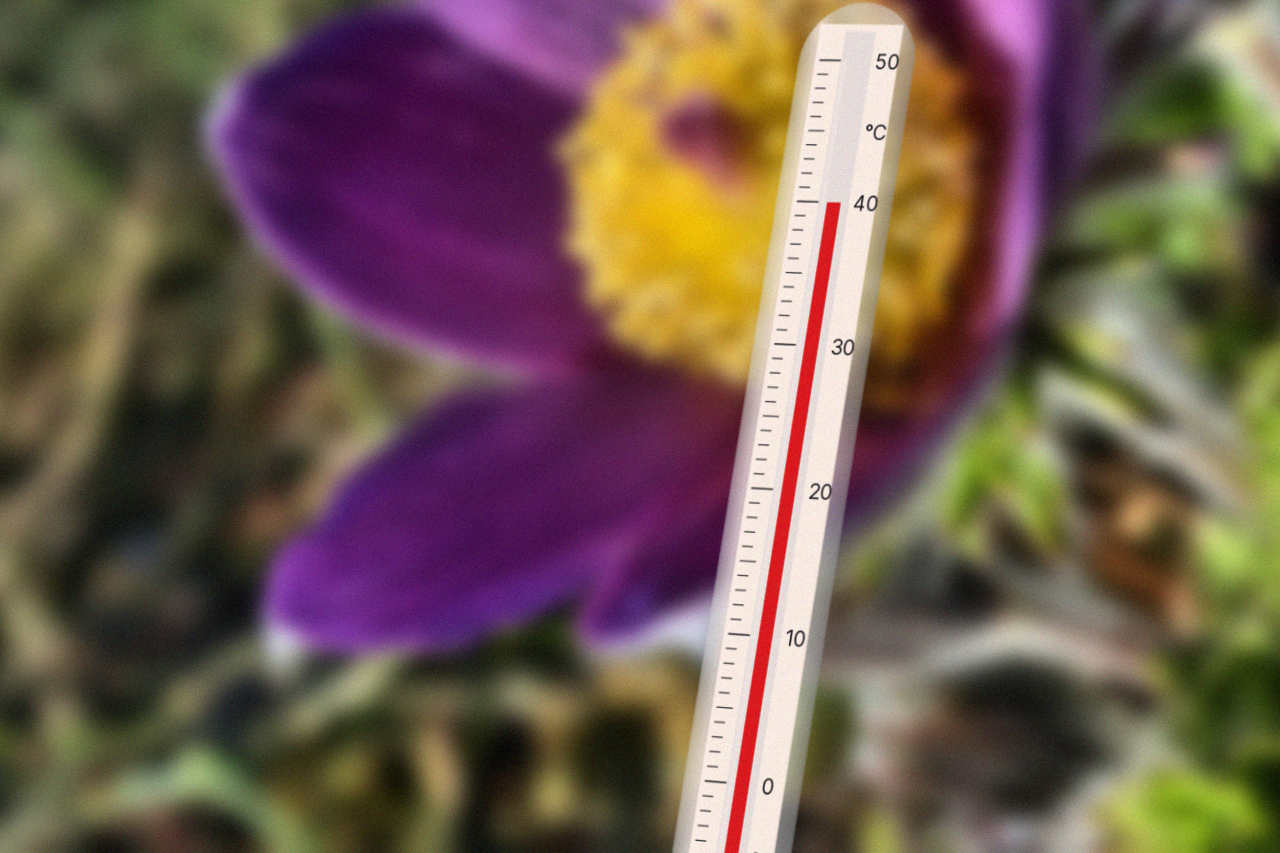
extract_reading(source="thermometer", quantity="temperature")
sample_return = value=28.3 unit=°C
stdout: value=40 unit=°C
